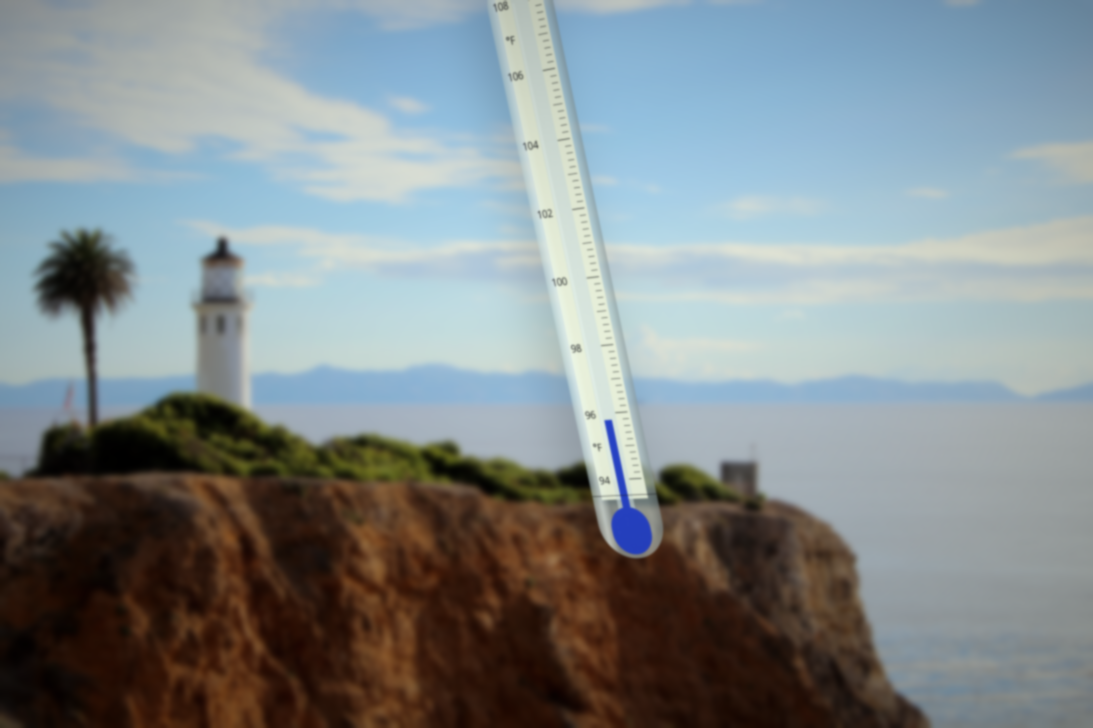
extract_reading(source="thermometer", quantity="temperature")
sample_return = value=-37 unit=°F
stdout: value=95.8 unit=°F
